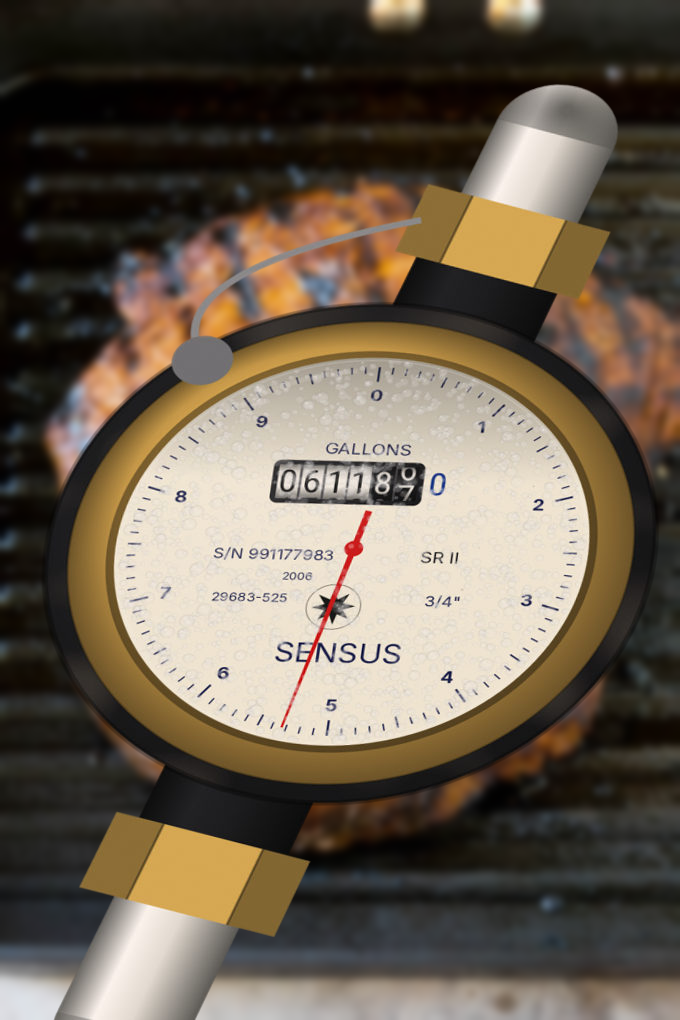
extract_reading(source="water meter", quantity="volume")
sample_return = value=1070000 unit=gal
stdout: value=611865.3 unit=gal
